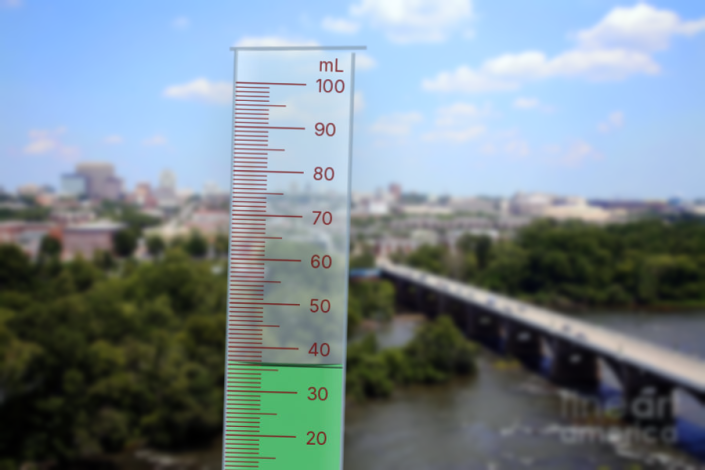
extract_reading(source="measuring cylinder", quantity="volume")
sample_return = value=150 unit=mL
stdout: value=36 unit=mL
